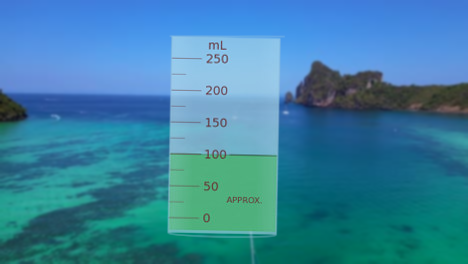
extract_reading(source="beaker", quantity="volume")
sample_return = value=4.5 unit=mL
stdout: value=100 unit=mL
